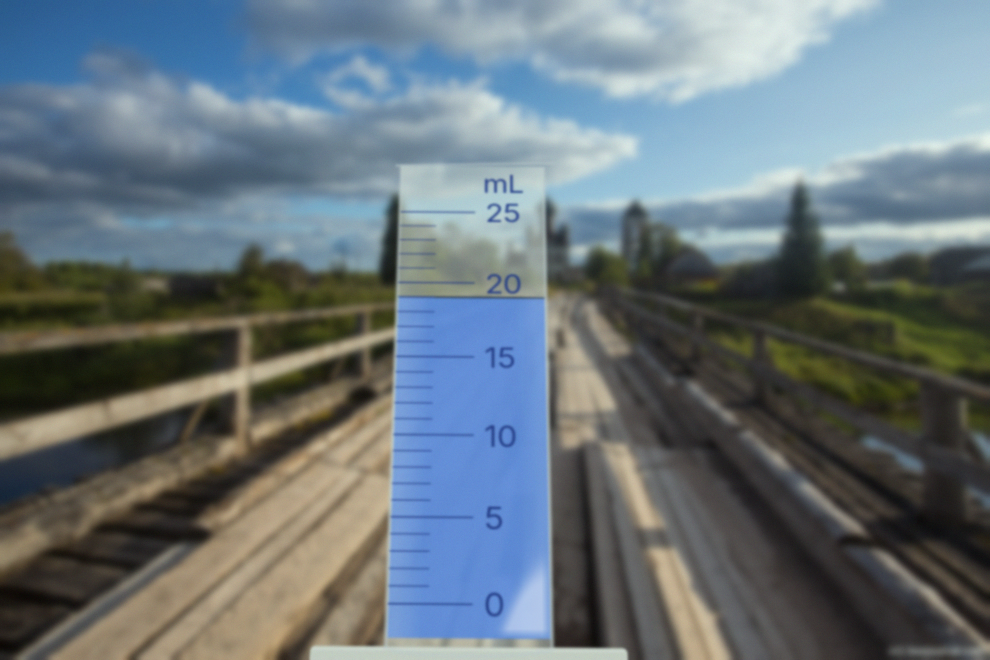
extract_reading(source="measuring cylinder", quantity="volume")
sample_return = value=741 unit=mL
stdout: value=19 unit=mL
